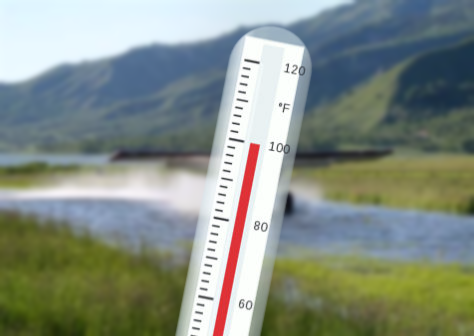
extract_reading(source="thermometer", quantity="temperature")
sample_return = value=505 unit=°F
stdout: value=100 unit=°F
